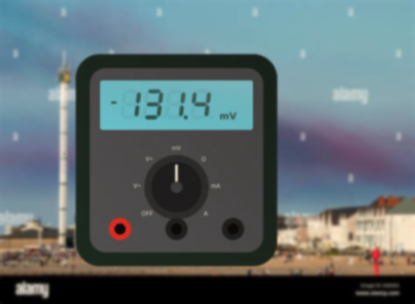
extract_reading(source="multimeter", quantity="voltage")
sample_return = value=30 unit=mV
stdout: value=-131.4 unit=mV
